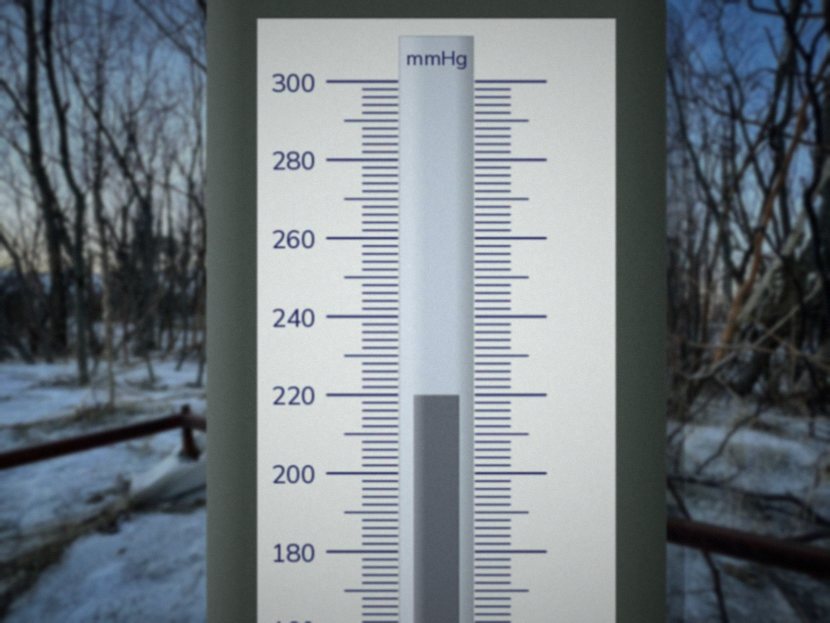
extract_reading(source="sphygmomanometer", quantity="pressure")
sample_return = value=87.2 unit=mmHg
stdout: value=220 unit=mmHg
